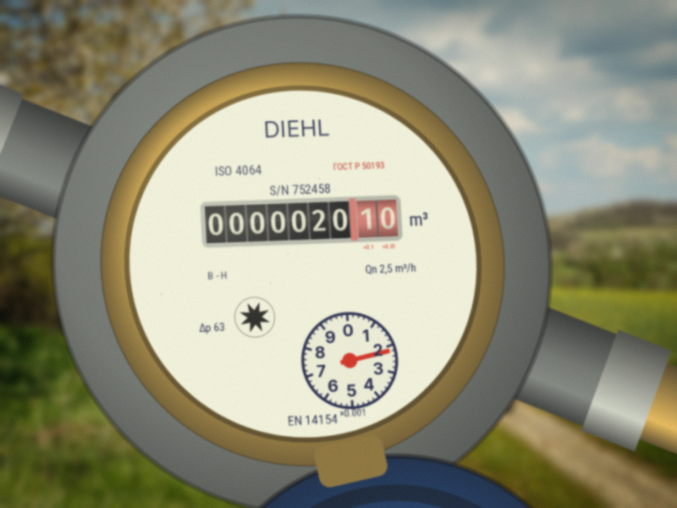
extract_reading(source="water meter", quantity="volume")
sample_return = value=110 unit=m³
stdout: value=20.102 unit=m³
